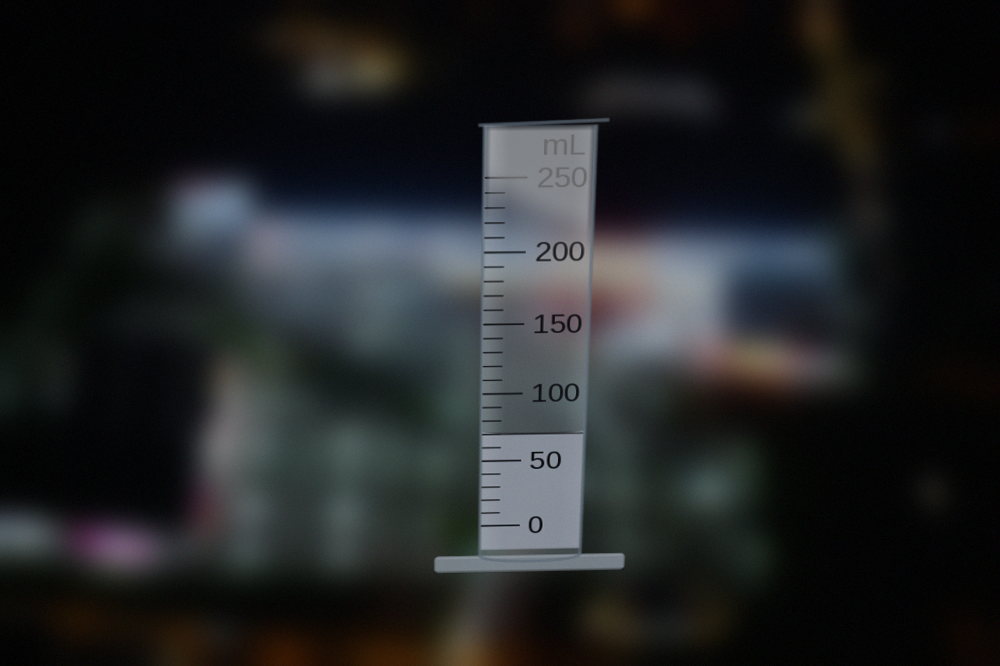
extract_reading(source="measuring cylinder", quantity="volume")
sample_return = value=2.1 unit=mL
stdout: value=70 unit=mL
